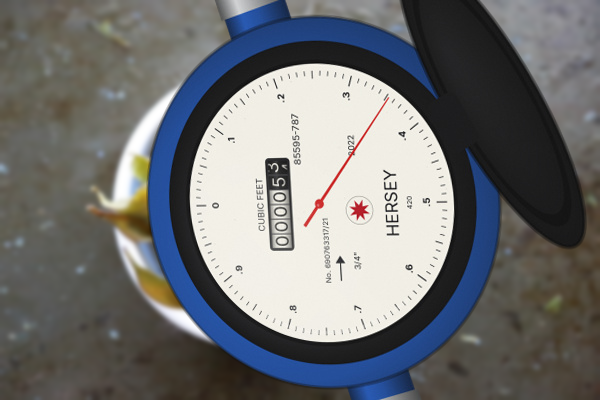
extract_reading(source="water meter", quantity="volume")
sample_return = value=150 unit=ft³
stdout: value=53.35 unit=ft³
